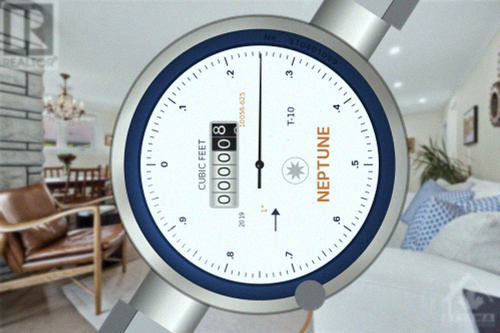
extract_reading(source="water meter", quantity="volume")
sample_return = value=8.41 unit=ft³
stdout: value=8.25 unit=ft³
